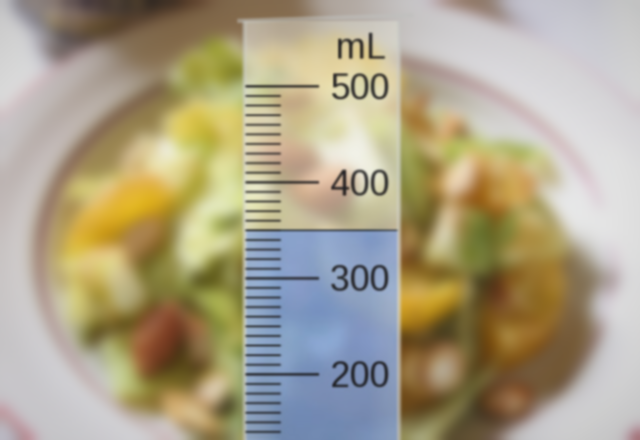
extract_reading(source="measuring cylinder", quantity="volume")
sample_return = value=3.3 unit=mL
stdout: value=350 unit=mL
